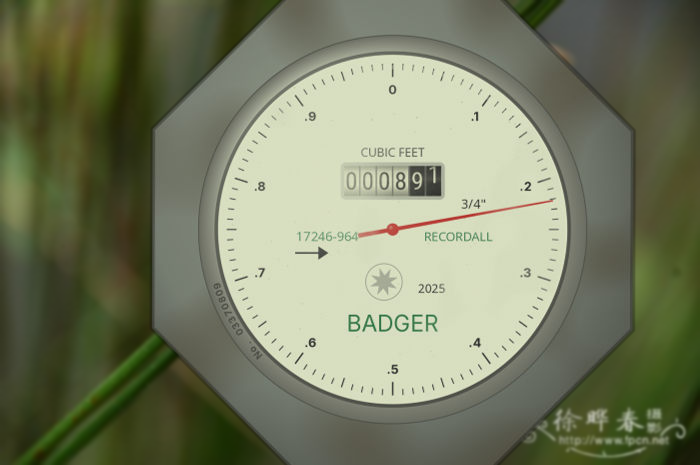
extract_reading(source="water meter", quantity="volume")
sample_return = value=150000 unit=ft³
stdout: value=891.22 unit=ft³
